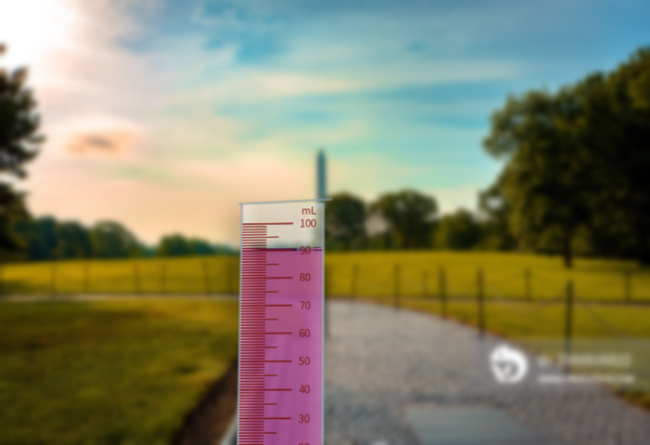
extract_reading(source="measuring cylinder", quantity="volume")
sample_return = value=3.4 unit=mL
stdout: value=90 unit=mL
